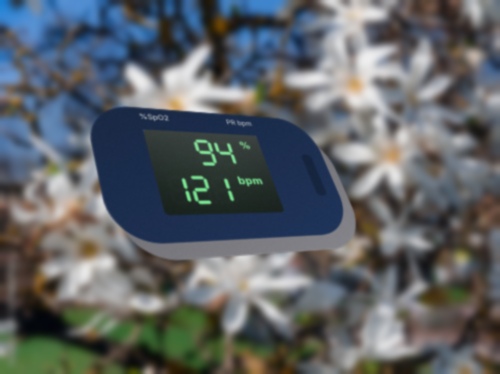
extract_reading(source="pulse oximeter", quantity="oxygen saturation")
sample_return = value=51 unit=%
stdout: value=94 unit=%
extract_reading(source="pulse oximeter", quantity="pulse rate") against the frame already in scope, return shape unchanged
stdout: value=121 unit=bpm
